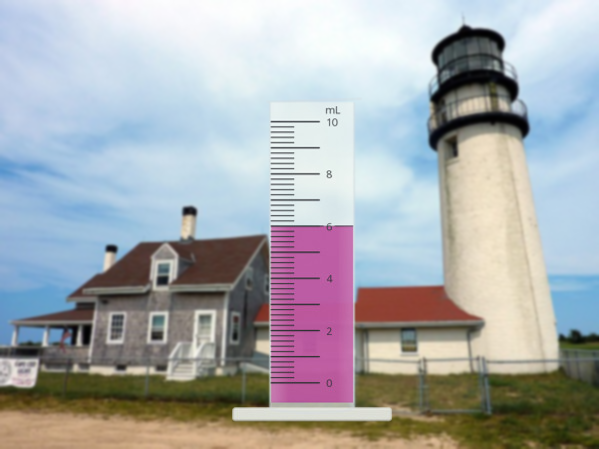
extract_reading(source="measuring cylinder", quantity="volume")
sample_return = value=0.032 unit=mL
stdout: value=6 unit=mL
